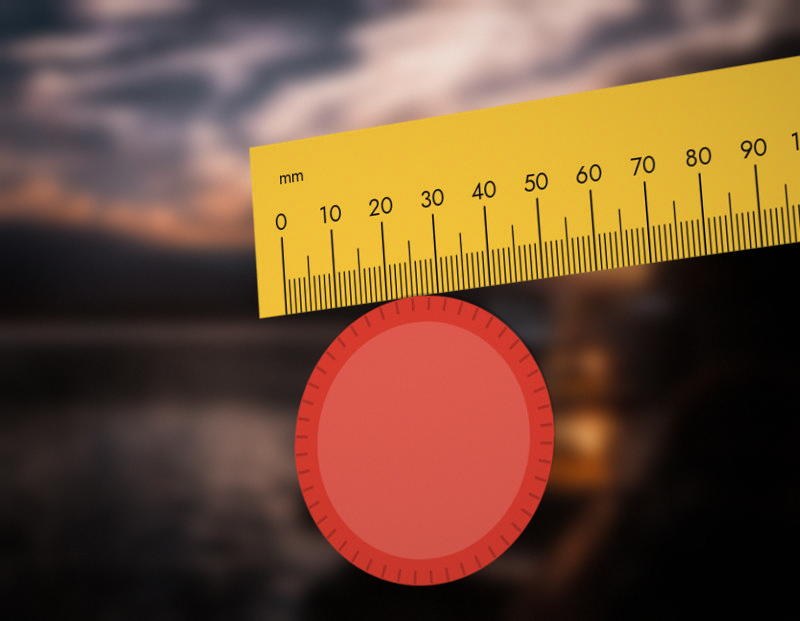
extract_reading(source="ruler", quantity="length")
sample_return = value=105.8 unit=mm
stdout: value=50 unit=mm
